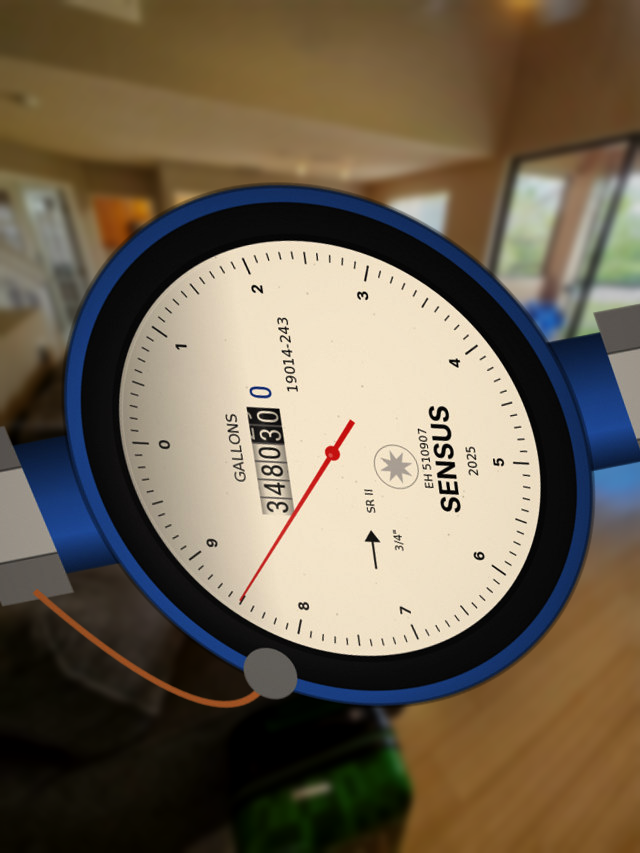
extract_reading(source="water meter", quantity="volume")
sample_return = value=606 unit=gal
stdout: value=3480298.5 unit=gal
